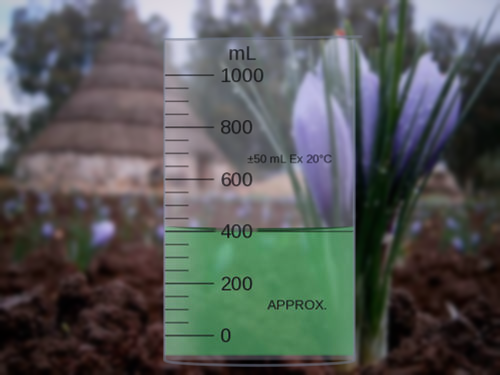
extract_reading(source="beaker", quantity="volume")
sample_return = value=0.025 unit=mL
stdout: value=400 unit=mL
